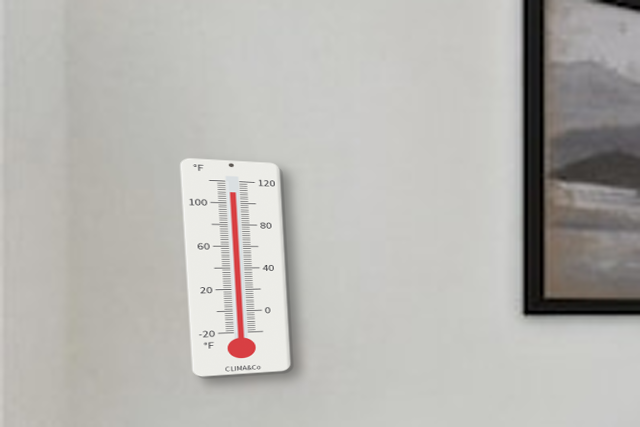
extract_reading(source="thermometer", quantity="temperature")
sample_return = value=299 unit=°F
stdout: value=110 unit=°F
